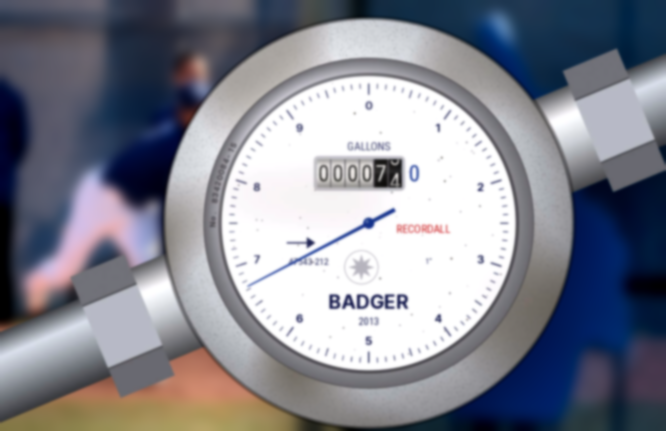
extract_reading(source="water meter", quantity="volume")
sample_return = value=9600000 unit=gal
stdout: value=736.7 unit=gal
